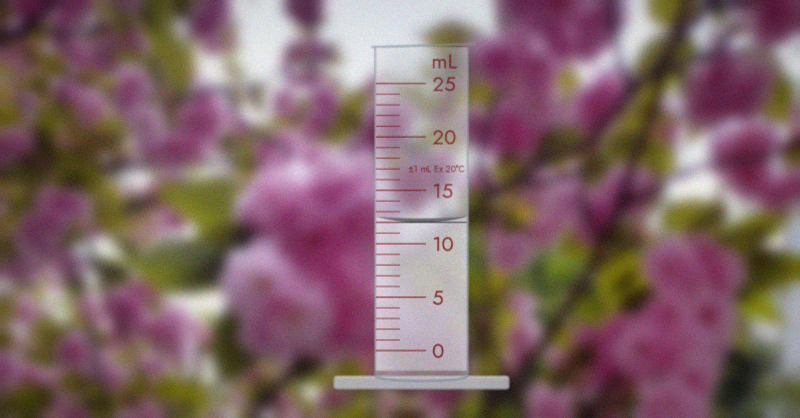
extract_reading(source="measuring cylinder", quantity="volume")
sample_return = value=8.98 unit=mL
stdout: value=12 unit=mL
